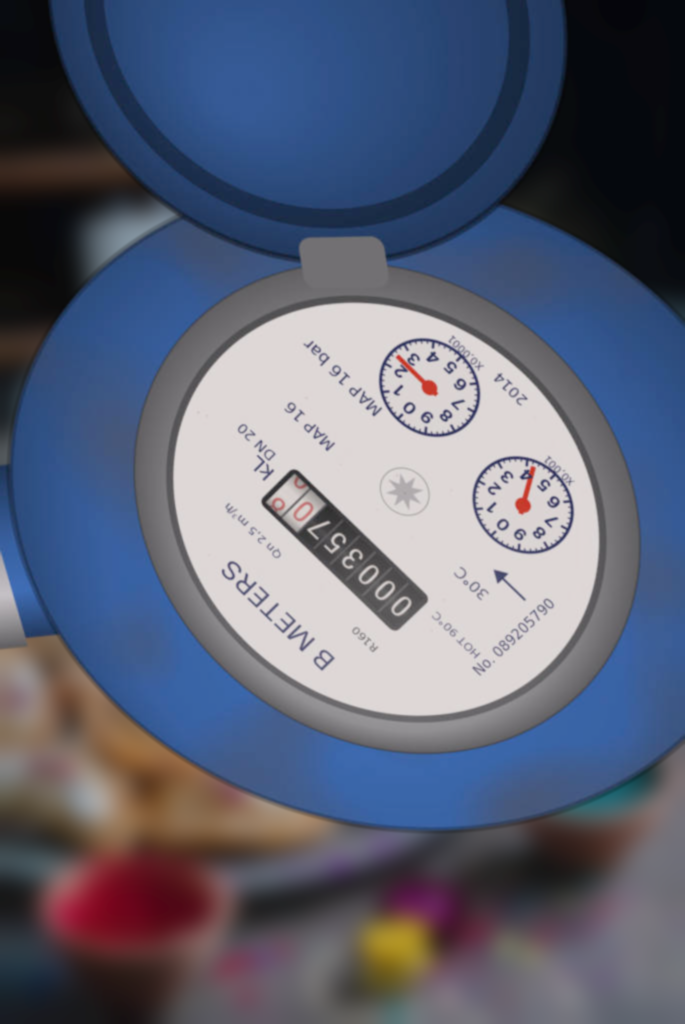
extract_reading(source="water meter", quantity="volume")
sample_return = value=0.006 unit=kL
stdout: value=357.0842 unit=kL
